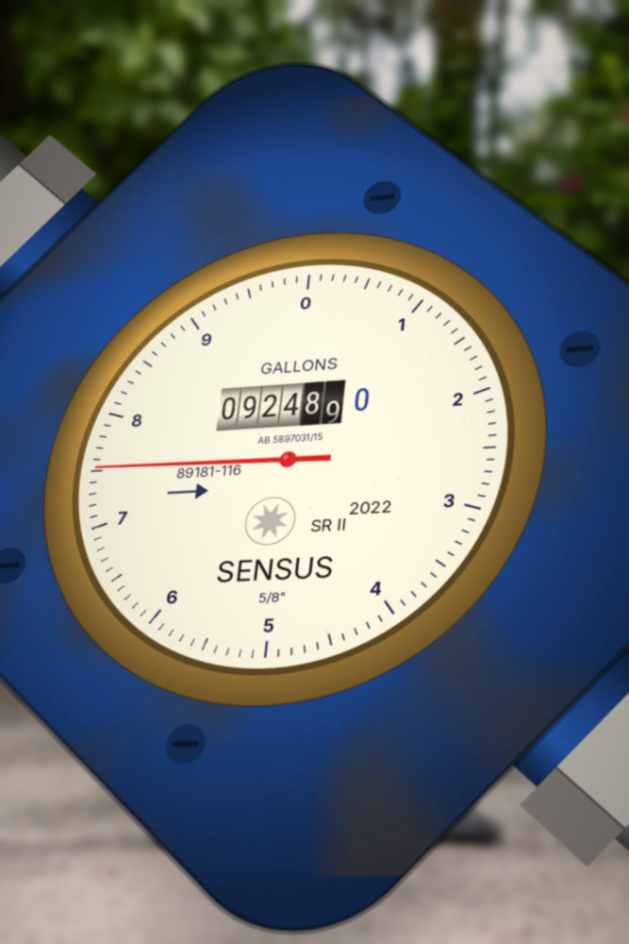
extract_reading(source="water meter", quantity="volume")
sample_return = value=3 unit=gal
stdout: value=924887.5 unit=gal
